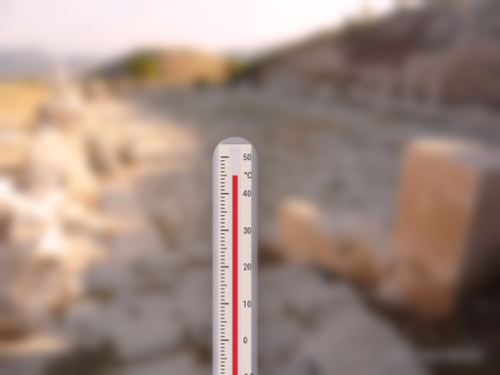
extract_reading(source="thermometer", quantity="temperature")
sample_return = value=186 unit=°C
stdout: value=45 unit=°C
